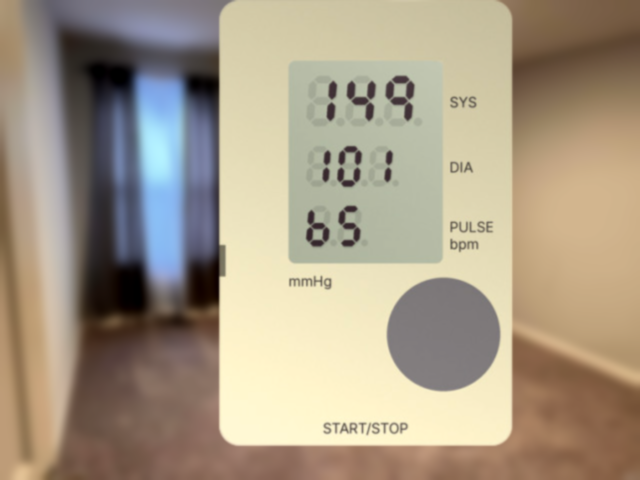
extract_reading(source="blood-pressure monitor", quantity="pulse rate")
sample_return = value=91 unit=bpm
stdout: value=65 unit=bpm
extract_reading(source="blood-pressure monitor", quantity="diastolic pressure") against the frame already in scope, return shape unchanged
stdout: value=101 unit=mmHg
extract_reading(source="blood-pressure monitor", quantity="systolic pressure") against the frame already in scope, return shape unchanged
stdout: value=149 unit=mmHg
